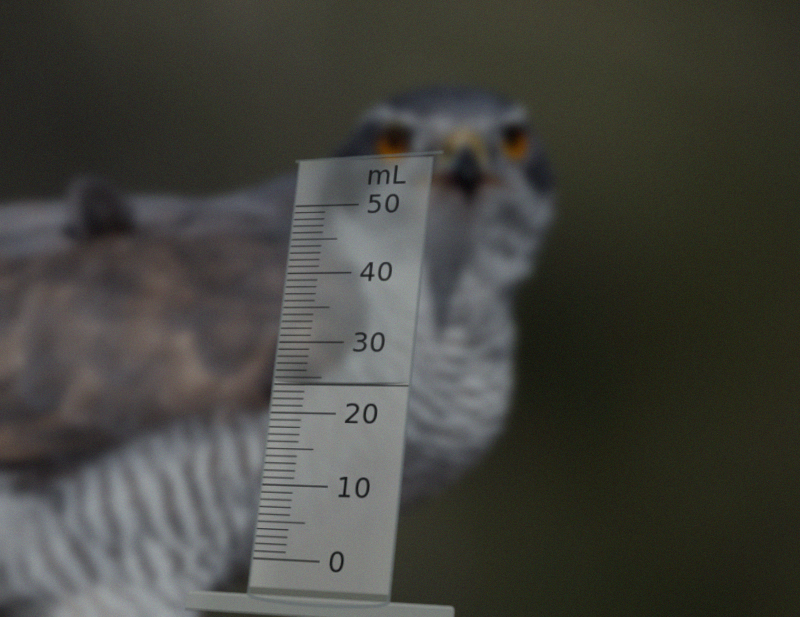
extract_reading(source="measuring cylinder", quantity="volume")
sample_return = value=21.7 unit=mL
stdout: value=24 unit=mL
